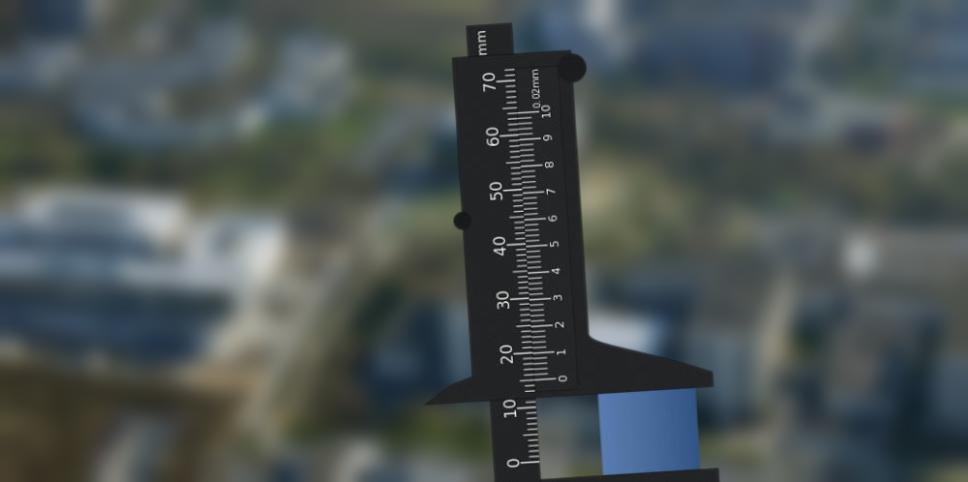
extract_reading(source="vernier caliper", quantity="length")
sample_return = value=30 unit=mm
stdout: value=15.0 unit=mm
